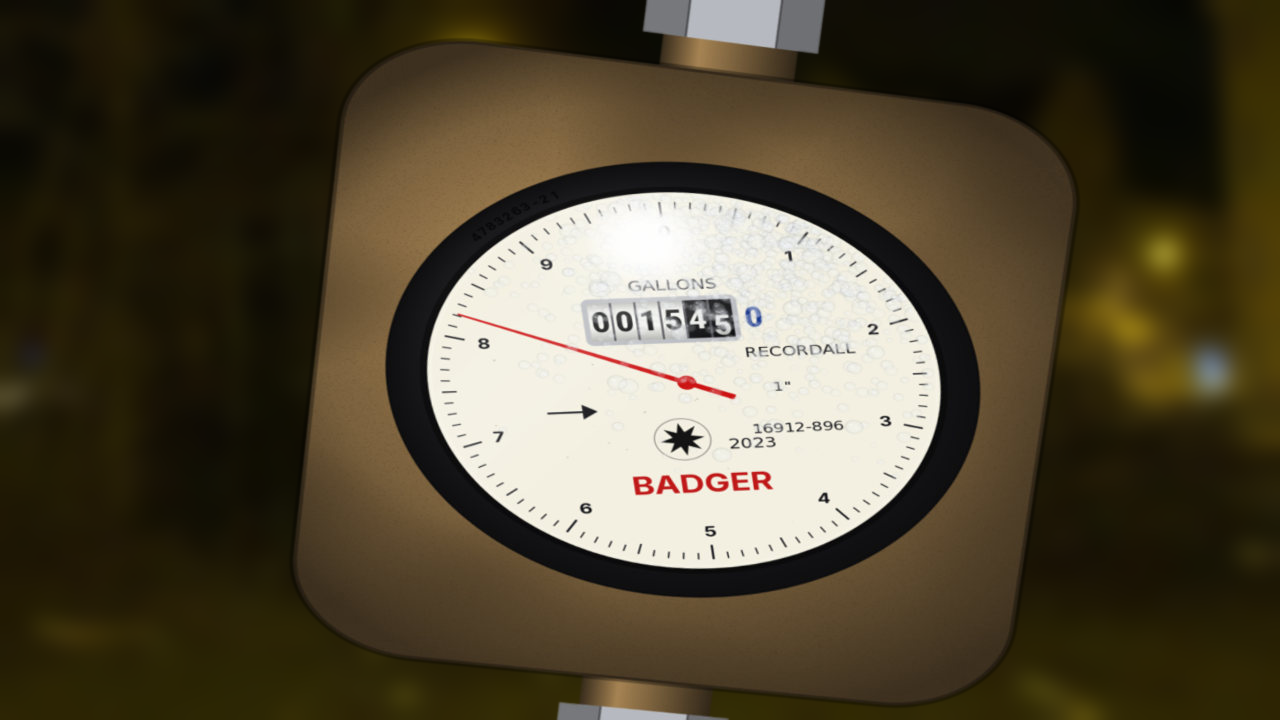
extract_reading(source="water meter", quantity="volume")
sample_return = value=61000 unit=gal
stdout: value=15448.2 unit=gal
